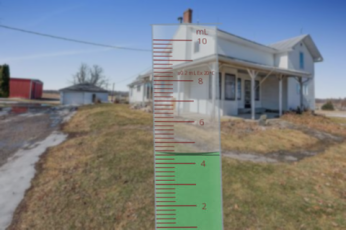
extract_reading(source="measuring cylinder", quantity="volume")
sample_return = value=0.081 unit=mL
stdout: value=4.4 unit=mL
